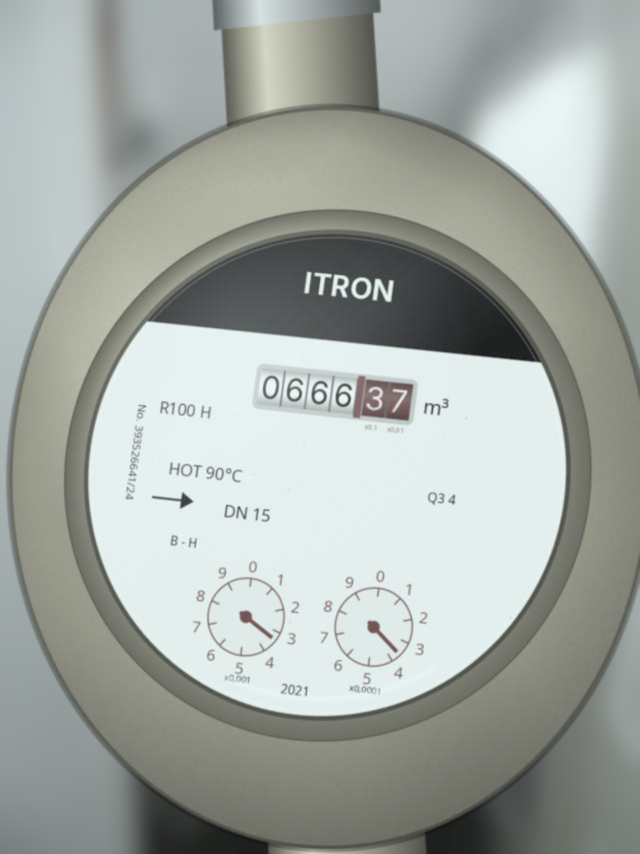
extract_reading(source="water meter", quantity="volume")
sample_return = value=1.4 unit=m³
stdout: value=666.3733 unit=m³
